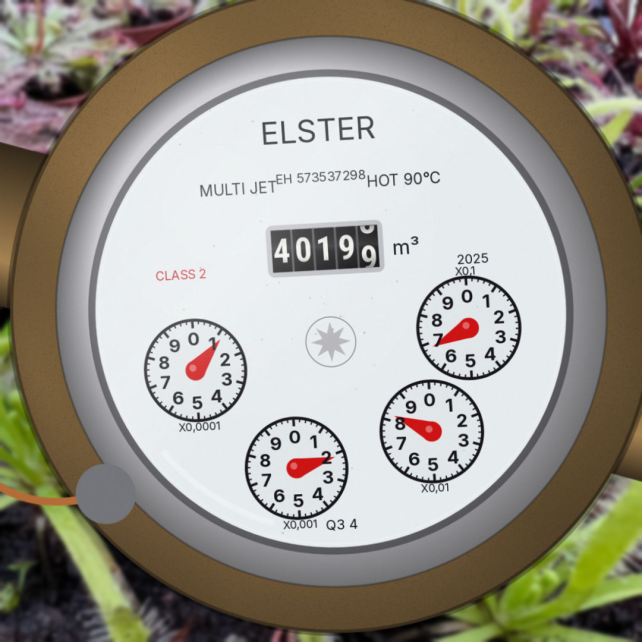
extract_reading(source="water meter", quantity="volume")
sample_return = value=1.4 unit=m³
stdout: value=40198.6821 unit=m³
